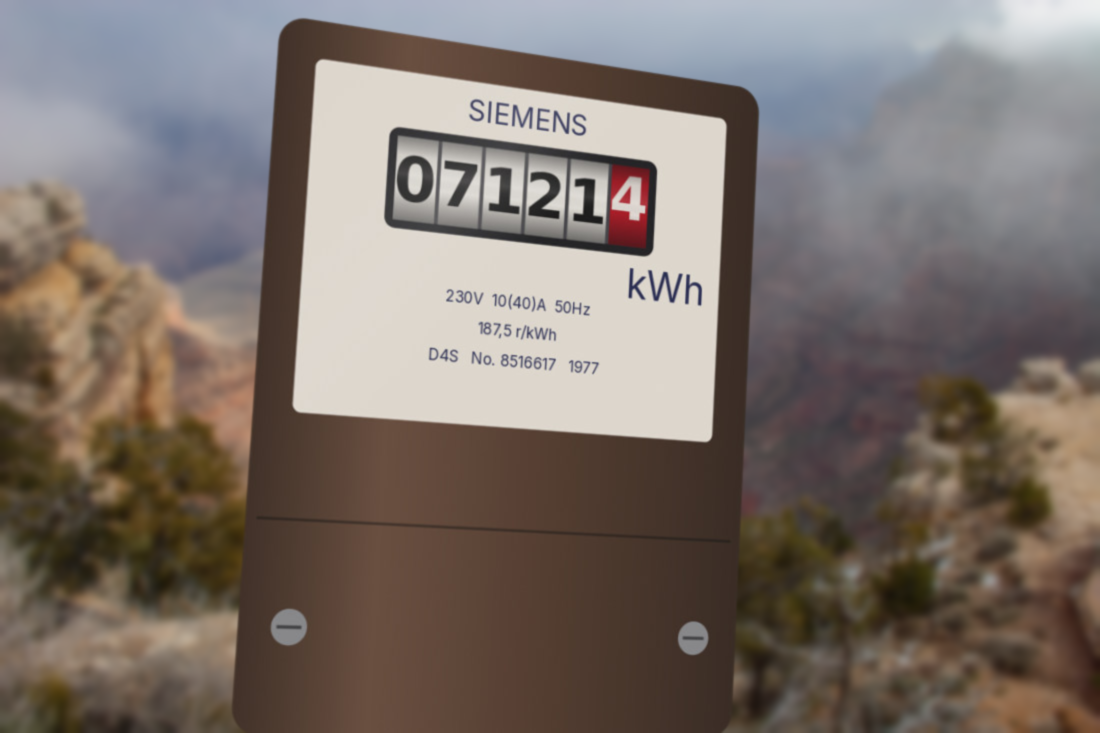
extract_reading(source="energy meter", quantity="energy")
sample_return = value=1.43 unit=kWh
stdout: value=7121.4 unit=kWh
